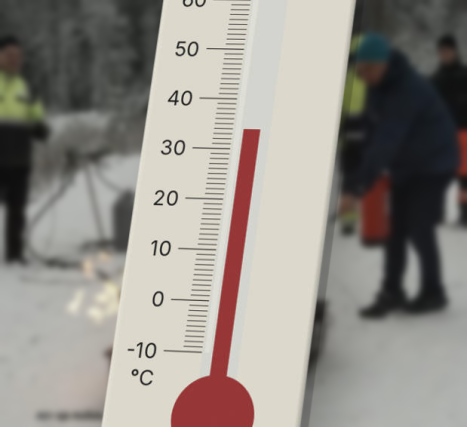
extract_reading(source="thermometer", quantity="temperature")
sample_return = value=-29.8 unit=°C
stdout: value=34 unit=°C
